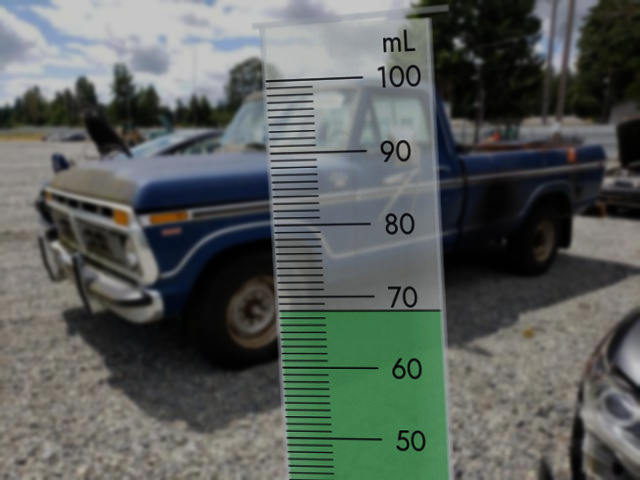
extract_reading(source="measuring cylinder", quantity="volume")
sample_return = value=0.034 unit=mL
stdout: value=68 unit=mL
